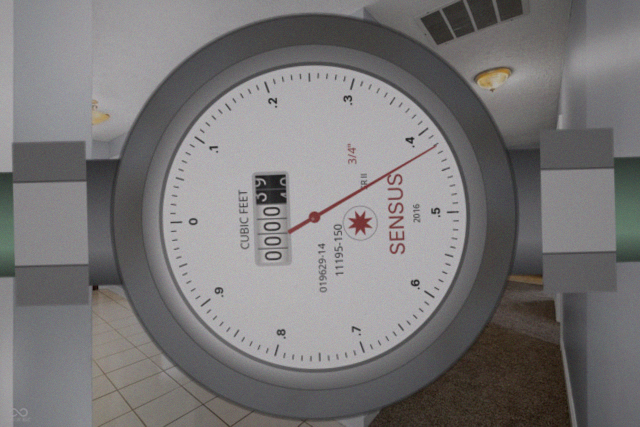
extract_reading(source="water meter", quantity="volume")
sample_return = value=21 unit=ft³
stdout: value=39.42 unit=ft³
